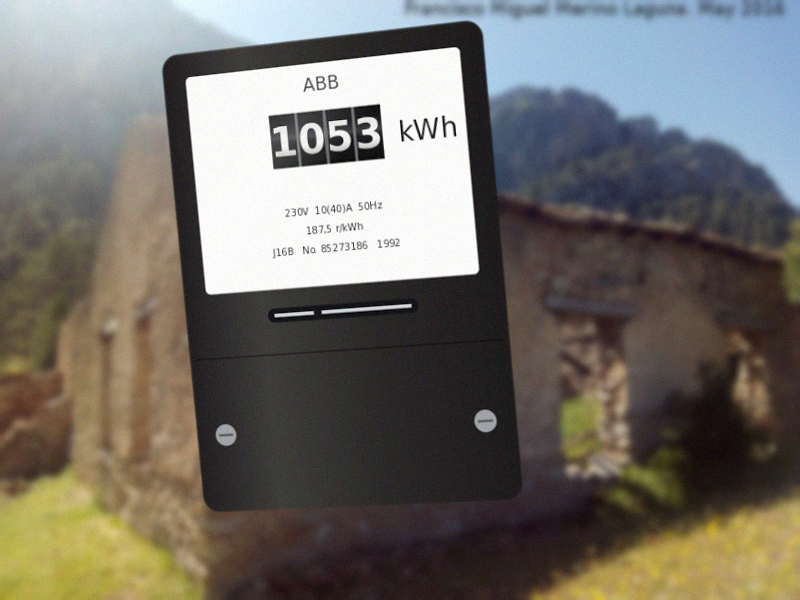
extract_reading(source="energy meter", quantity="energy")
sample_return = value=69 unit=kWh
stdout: value=1053 unit=kWh
